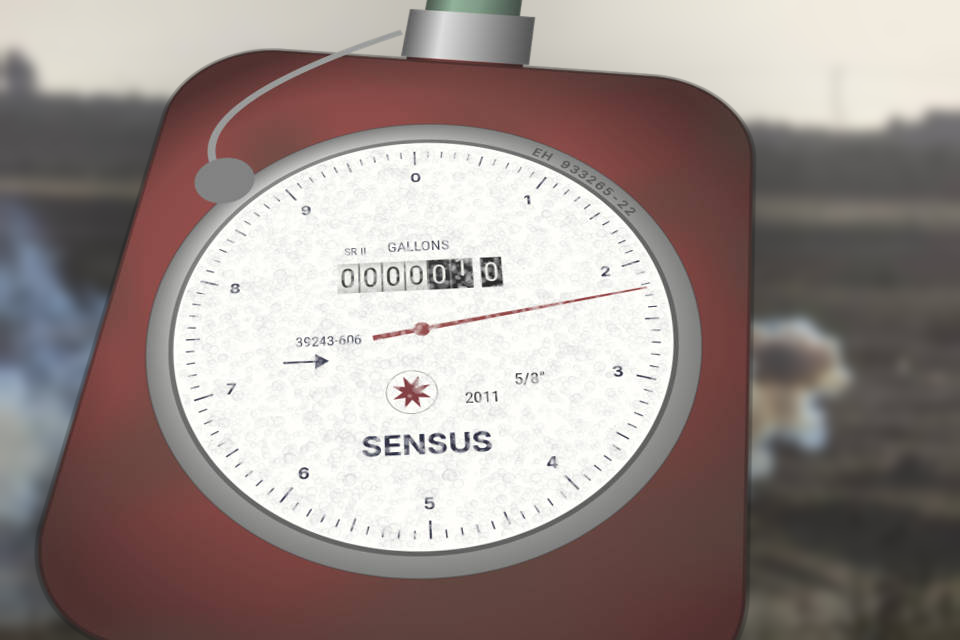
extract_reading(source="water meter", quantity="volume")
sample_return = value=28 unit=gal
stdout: value=12.2 unit=gal
